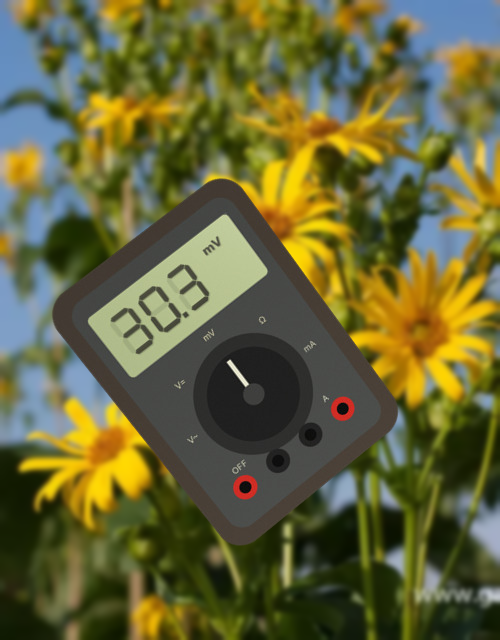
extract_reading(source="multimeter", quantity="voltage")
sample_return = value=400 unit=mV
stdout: value=30.3 unit=mV
